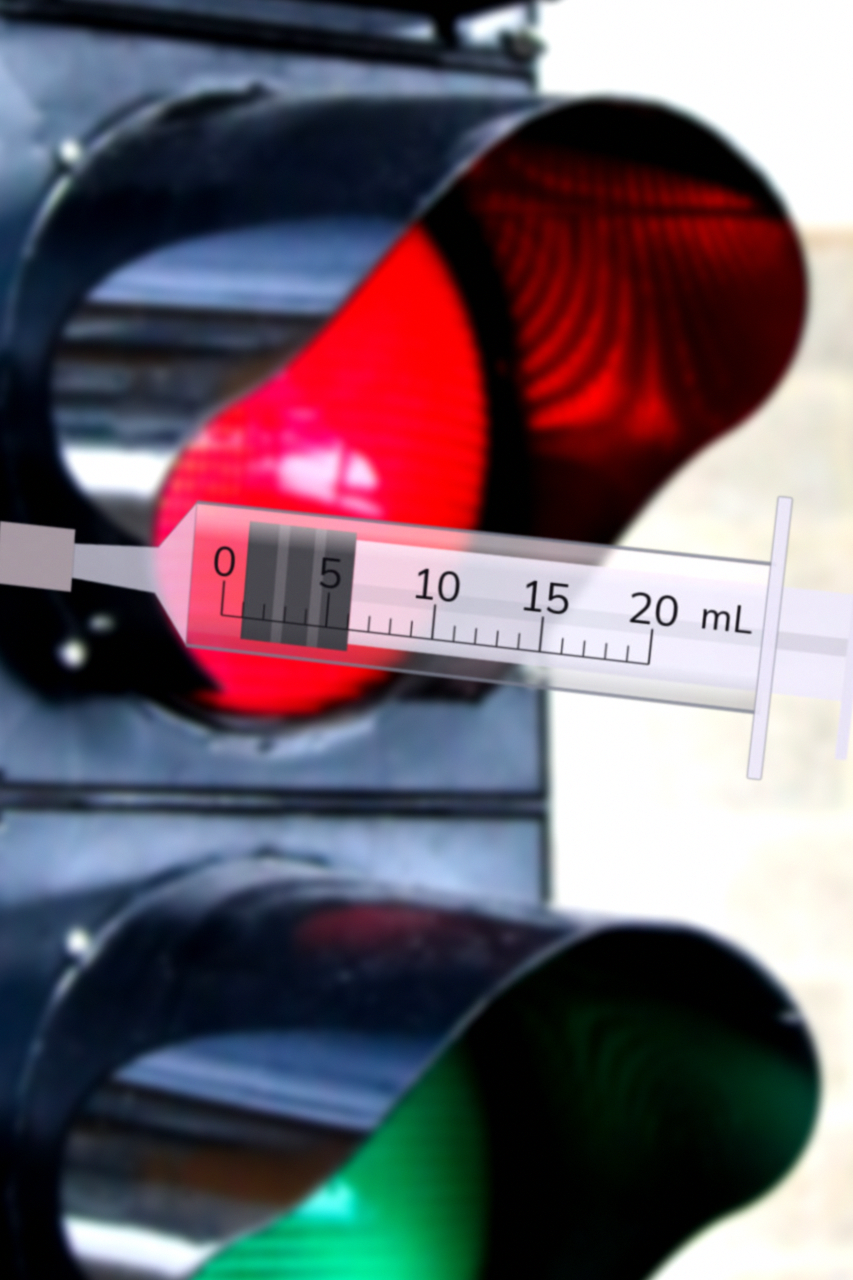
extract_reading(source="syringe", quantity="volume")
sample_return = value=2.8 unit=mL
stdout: value=1 unit=mL
